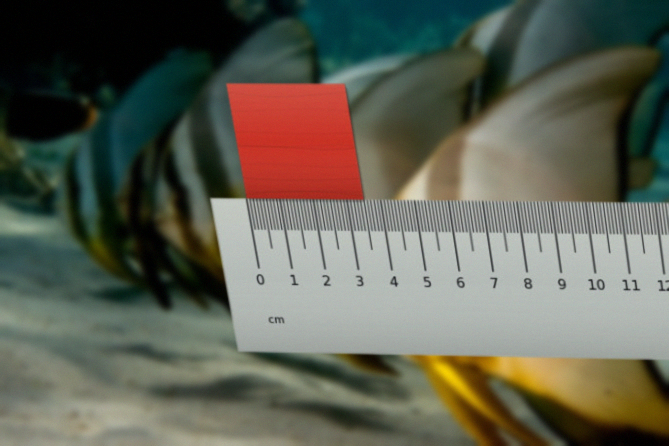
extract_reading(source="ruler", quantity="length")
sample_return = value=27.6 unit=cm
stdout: value=3.5 unit=cm
